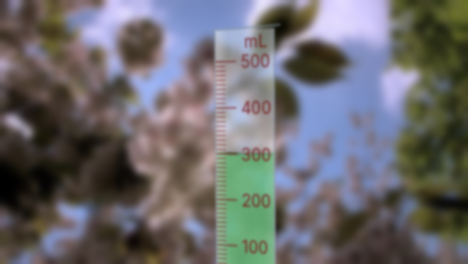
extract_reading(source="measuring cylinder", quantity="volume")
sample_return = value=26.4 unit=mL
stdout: value=300 unit=mL
